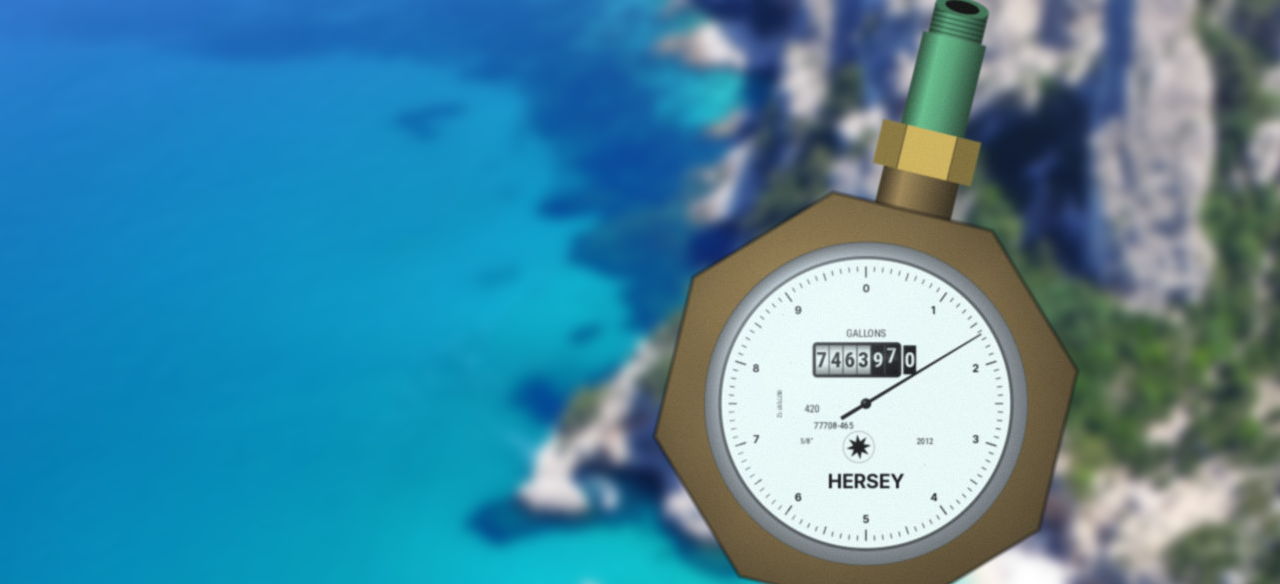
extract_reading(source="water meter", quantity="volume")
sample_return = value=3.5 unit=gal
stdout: value=7463971.6 unit=gal
